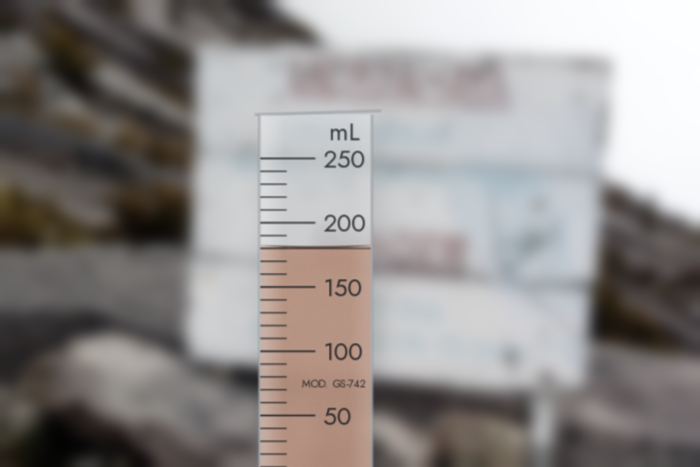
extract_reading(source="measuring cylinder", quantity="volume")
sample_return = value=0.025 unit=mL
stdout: value=180 unit=mL
